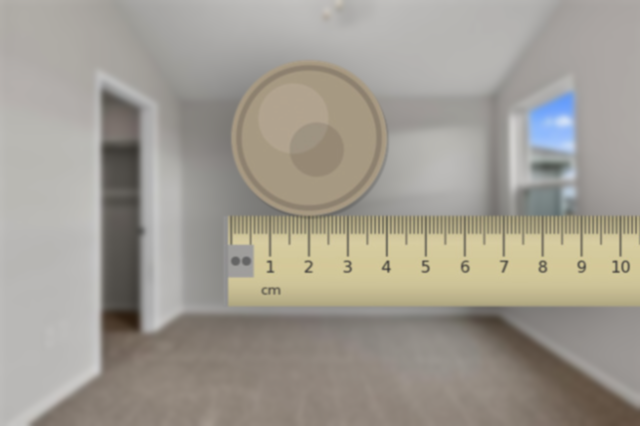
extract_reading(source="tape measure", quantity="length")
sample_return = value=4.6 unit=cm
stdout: value=4 unit=cm
